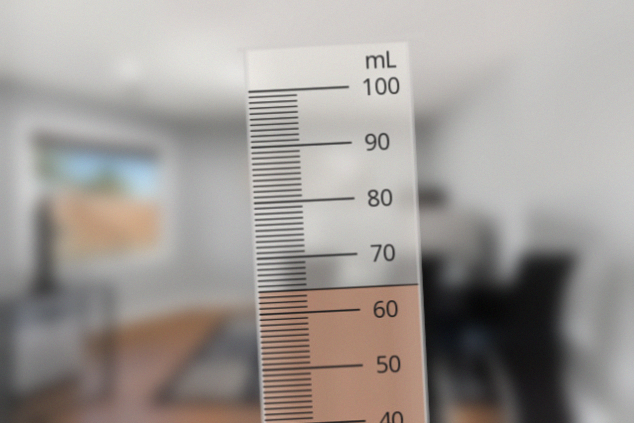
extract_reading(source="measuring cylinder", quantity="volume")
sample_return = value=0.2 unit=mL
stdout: value=64 unit=mL
